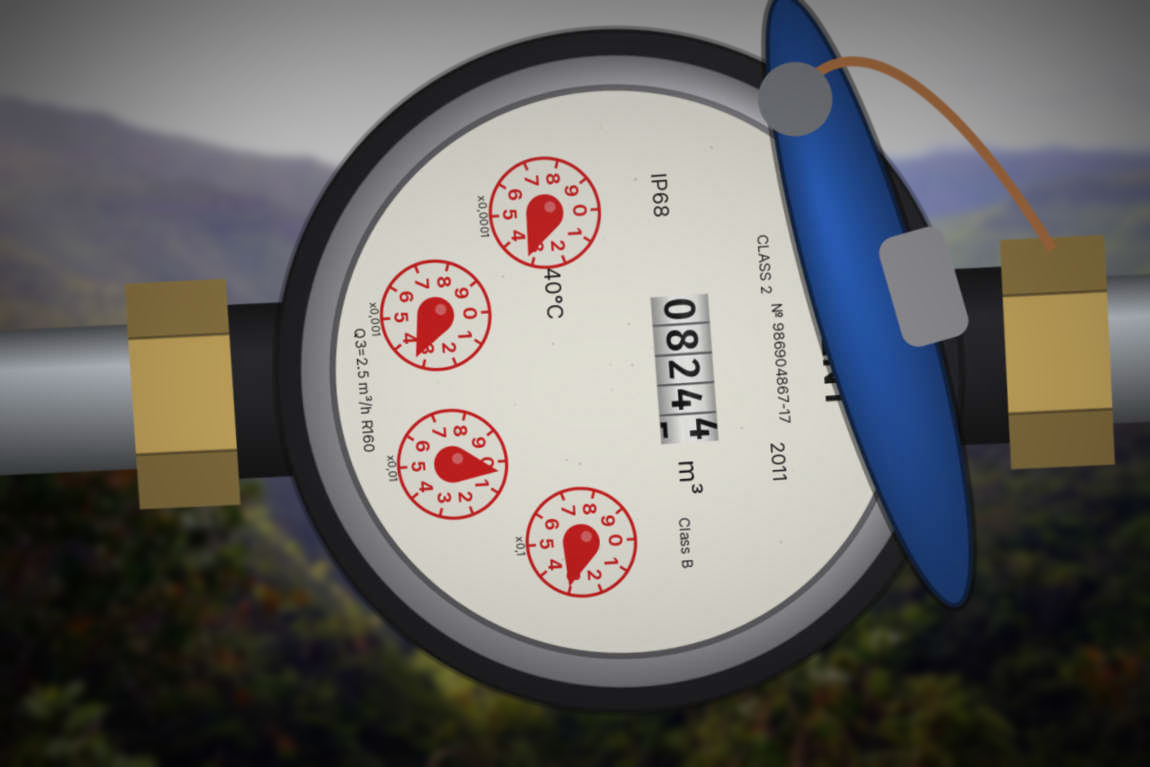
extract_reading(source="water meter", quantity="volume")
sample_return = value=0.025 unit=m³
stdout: value=8244.3033 unit=m³
